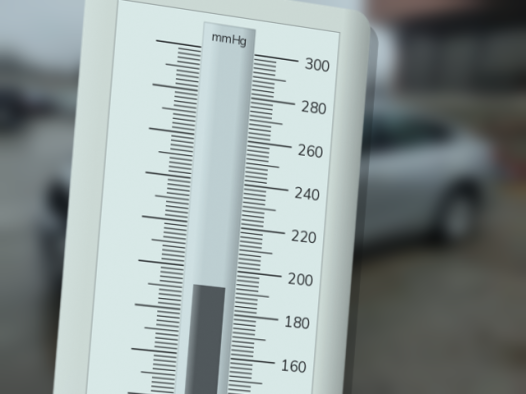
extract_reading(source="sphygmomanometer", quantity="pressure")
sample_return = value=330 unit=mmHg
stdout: value=192 unit=mmHg
